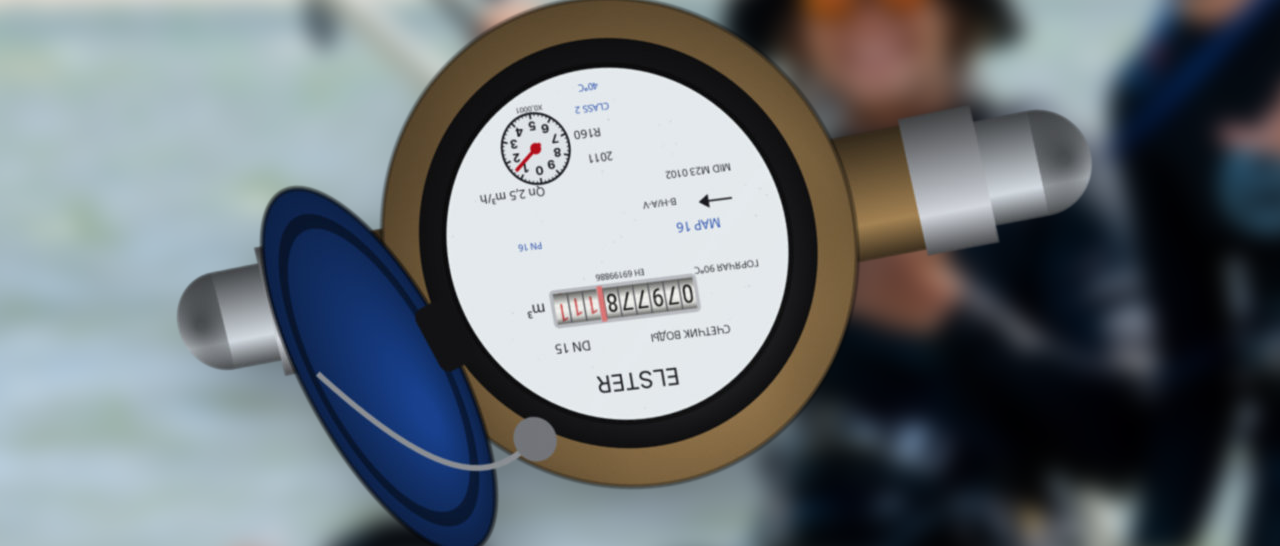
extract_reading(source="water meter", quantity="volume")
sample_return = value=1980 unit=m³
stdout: value=79778.1111 unit=m³
